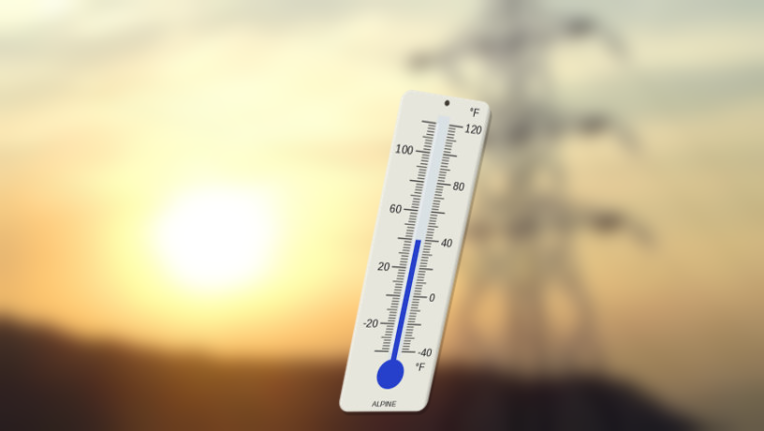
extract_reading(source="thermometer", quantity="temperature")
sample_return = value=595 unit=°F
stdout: value=40 unit=°F
